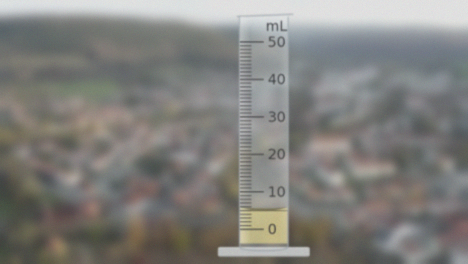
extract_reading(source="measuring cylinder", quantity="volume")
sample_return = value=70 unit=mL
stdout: value=5 unit=mL
